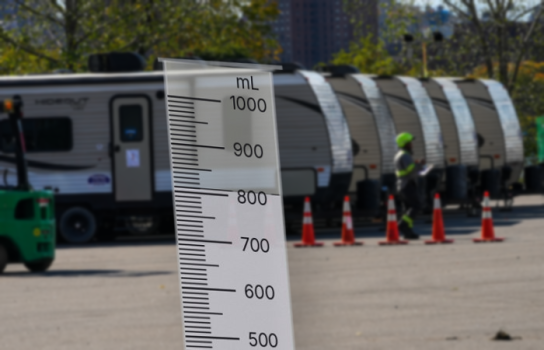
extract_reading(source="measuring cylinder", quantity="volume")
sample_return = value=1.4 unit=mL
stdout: value=810 unit=mL
